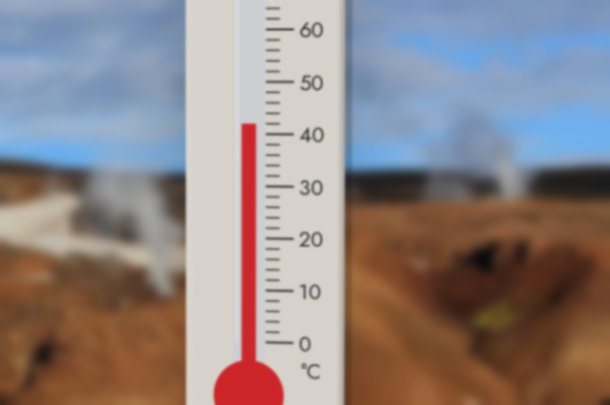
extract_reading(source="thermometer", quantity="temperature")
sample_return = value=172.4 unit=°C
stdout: value=42 unit=°C
